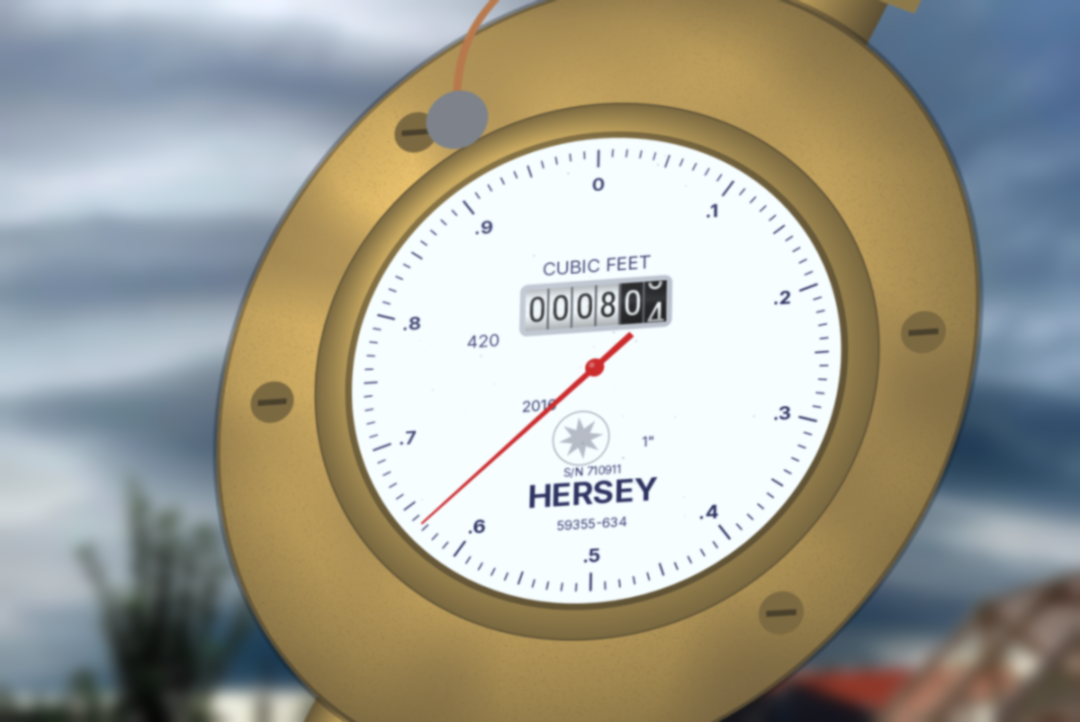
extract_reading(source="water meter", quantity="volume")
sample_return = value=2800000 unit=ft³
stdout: value=803.63 unit=ft³
